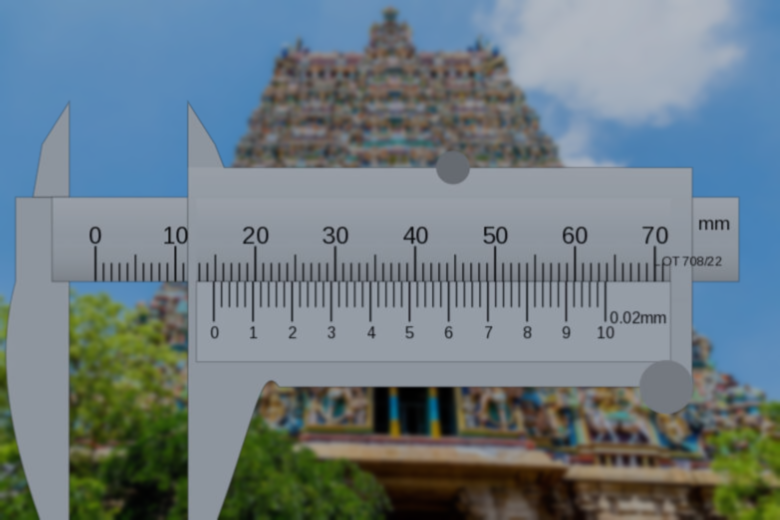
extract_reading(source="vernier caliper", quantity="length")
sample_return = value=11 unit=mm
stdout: value=14.8 unit=mm
